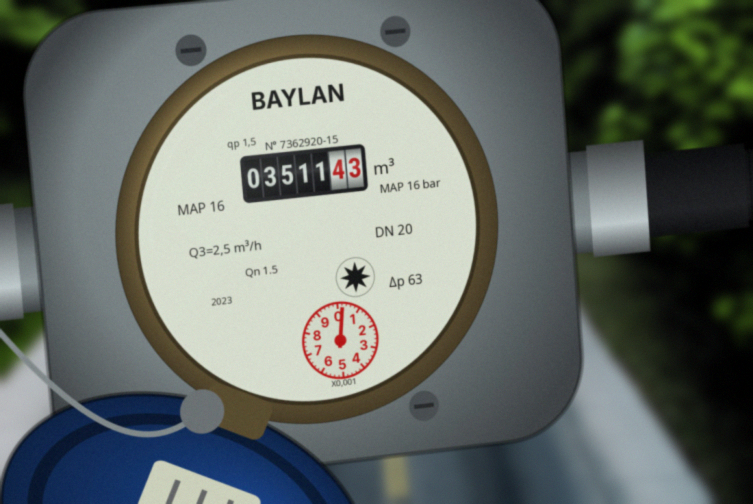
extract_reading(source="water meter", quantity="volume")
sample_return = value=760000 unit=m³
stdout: value=3511.430 unit=m³
